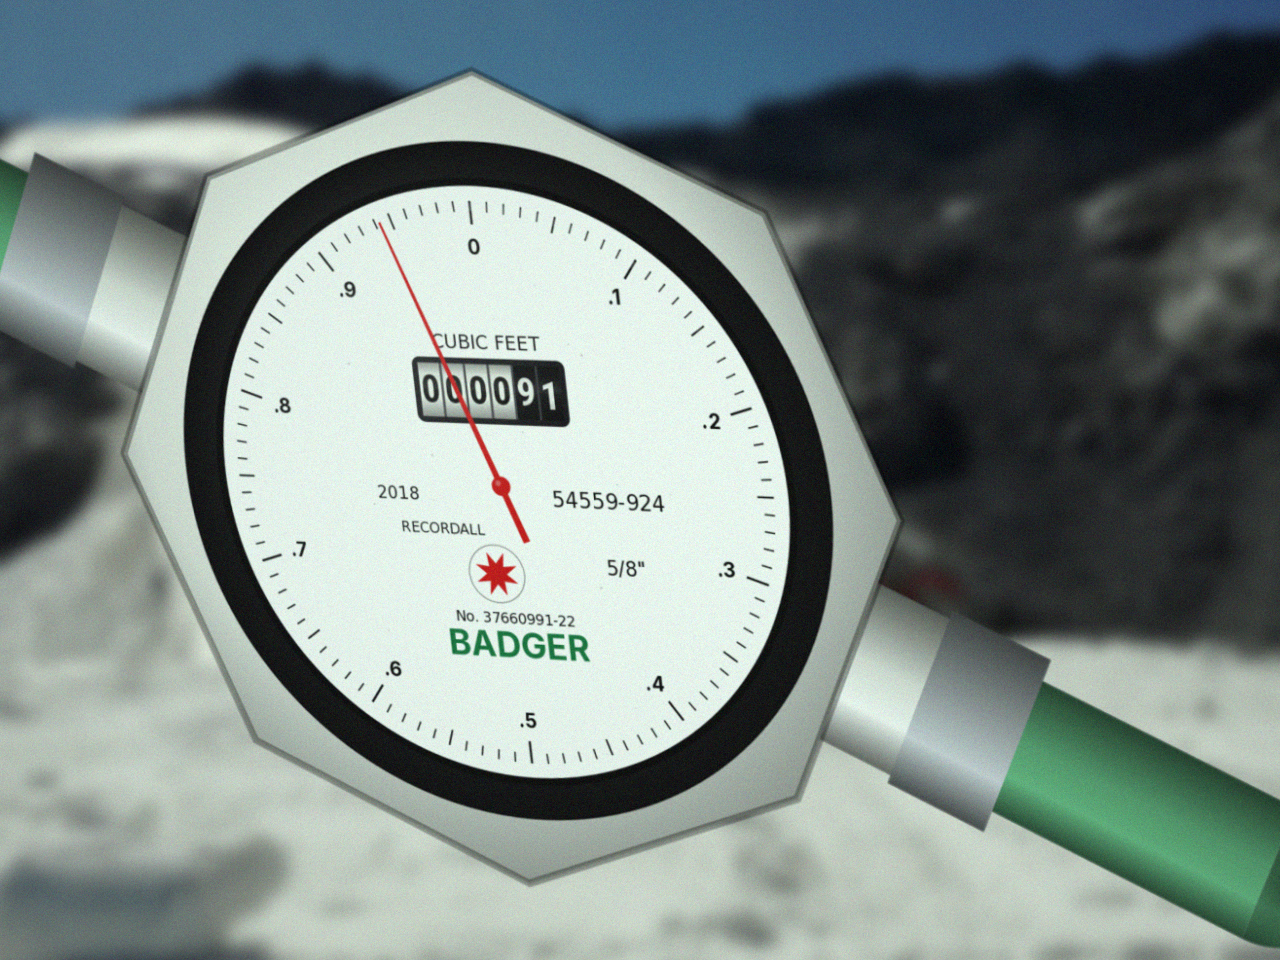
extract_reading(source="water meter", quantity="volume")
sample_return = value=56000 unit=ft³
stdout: value=90.94 unit=ft³
